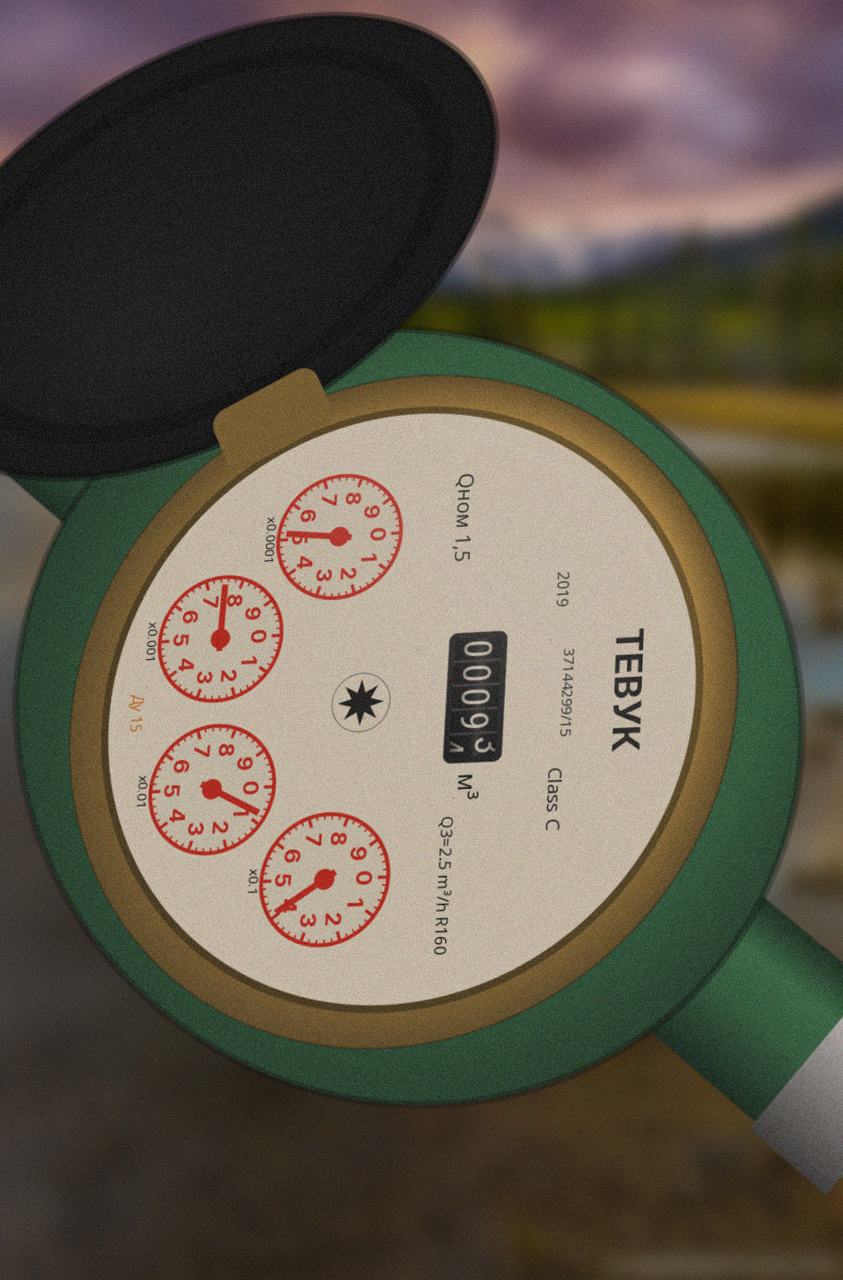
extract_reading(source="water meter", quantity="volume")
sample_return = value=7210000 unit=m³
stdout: value=93.4075 unit=m³
